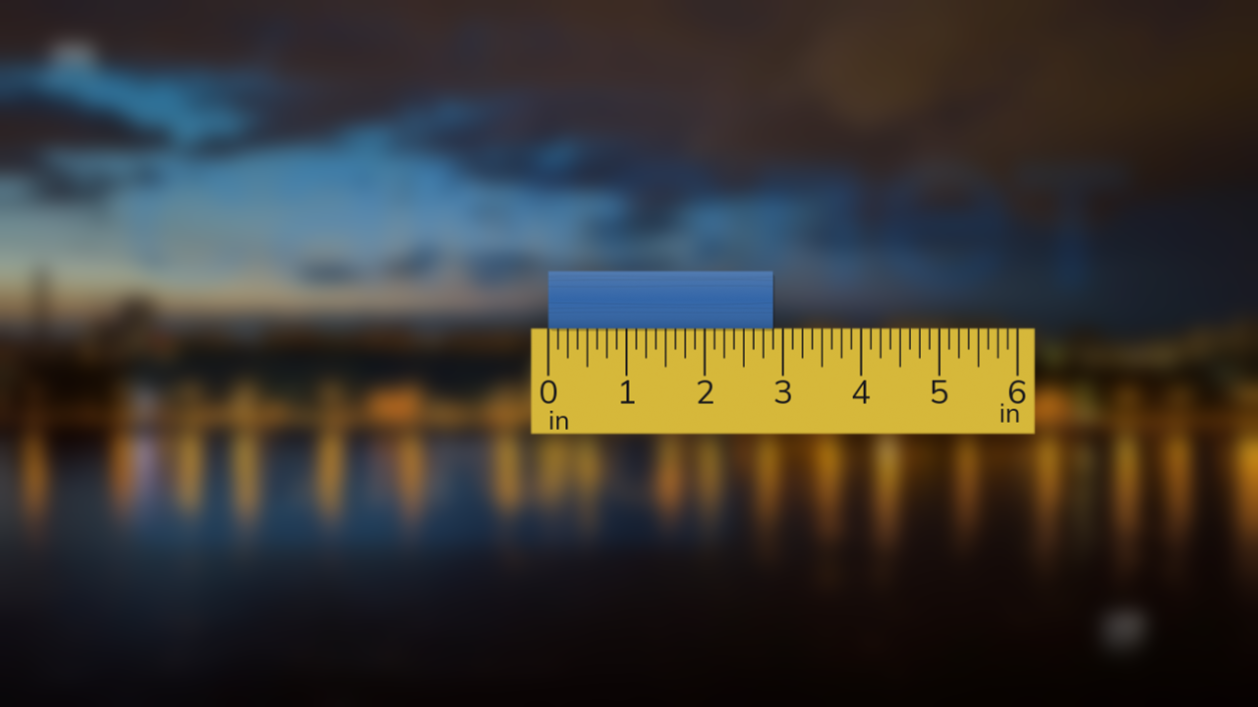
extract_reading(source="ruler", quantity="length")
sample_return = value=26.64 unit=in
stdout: value=2.875 unit=in
